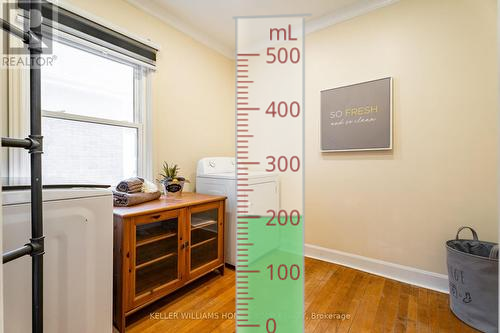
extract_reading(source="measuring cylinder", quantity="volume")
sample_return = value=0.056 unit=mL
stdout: value=200 unit=mL
